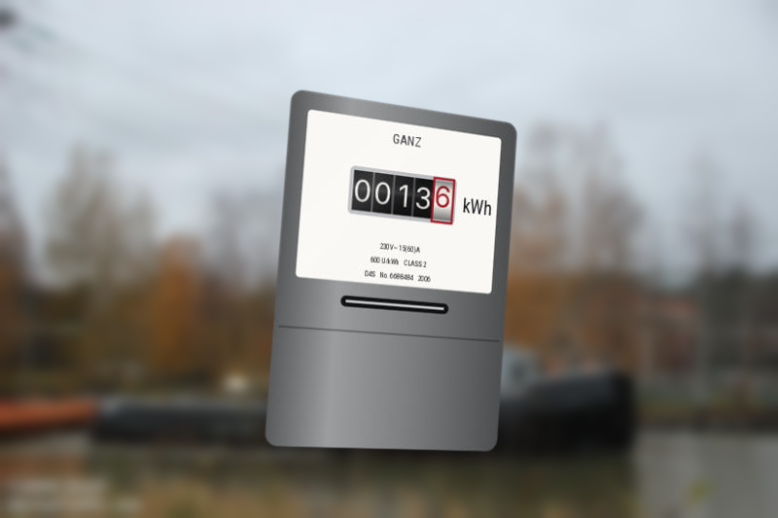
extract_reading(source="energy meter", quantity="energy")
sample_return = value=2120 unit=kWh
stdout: value=13.6 unit=kWh
